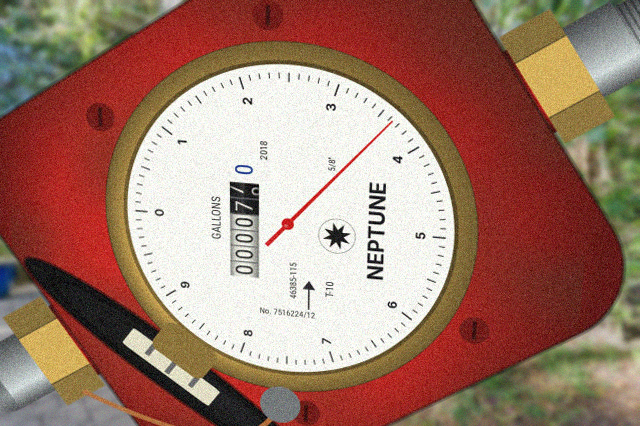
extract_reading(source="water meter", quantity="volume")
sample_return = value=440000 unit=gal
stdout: value=773.6 unit=gal
